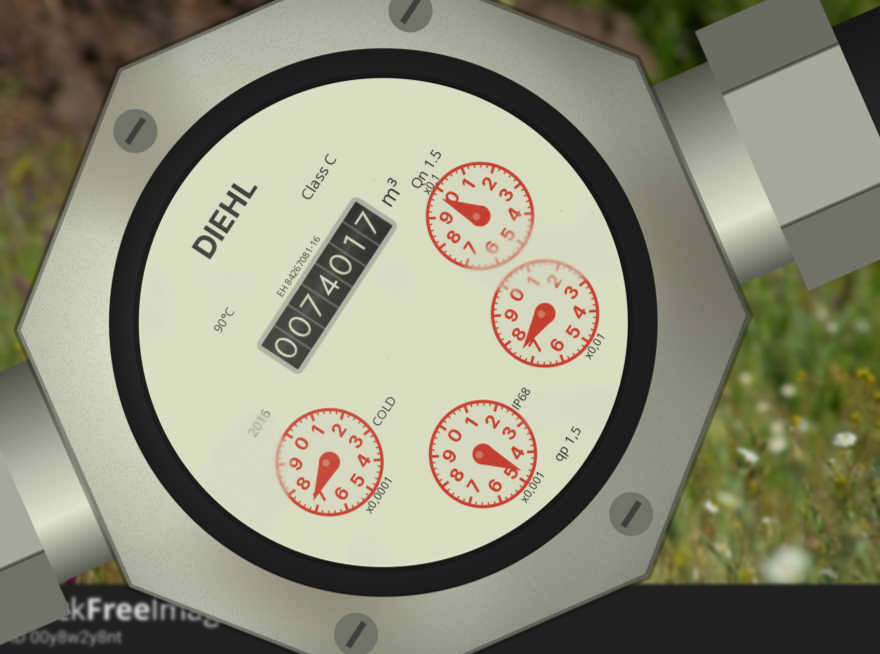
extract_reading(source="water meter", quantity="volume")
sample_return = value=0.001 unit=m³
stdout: value=74016.9747 unit=m³
